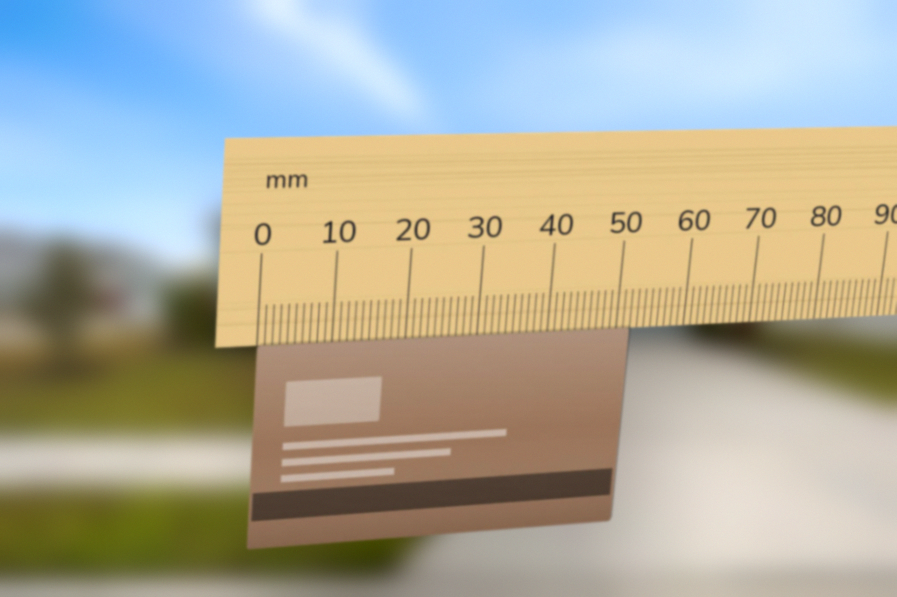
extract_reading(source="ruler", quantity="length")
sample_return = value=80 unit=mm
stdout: value=52 unit=mm
